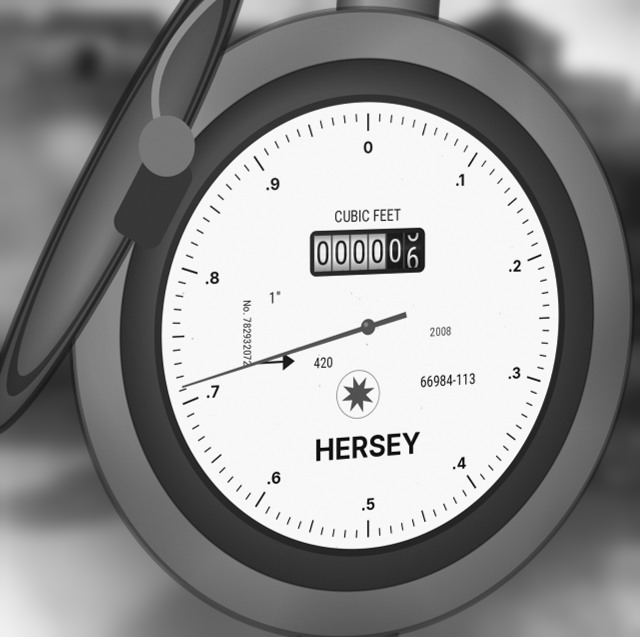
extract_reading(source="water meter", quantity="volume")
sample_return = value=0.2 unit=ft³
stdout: value=5.71 unit=ft³
